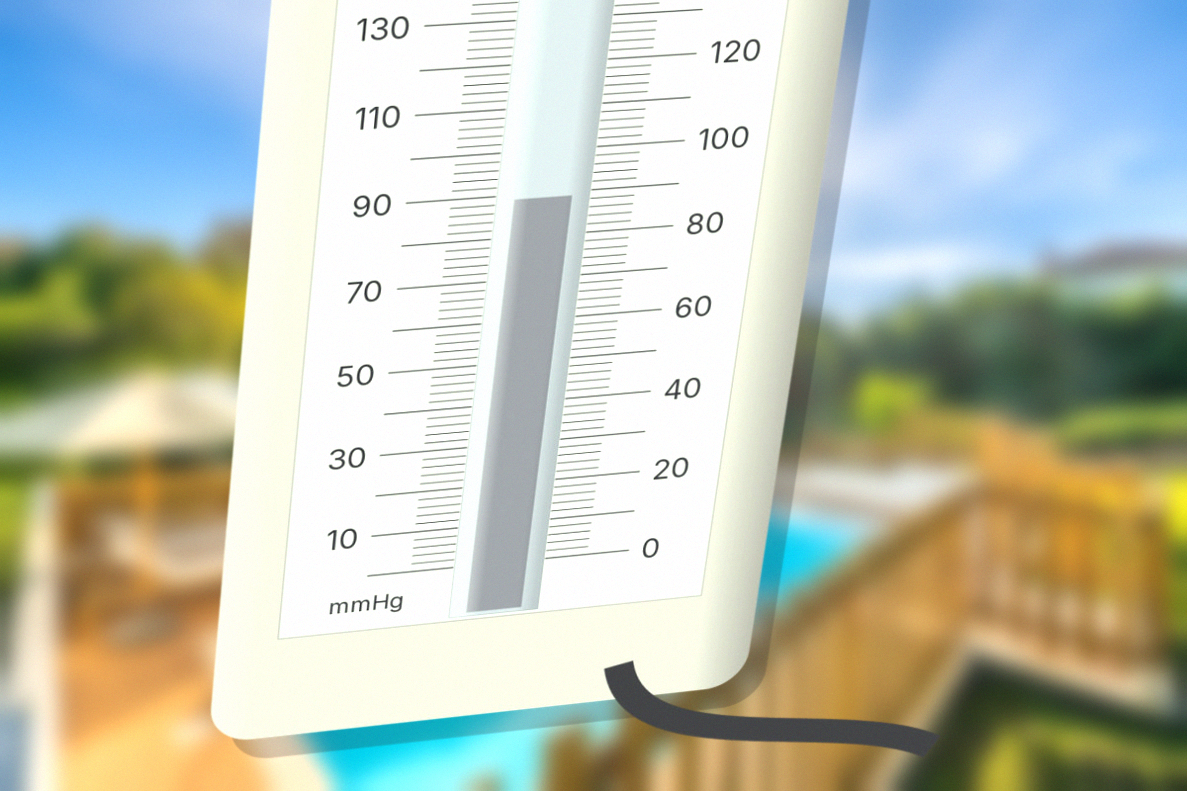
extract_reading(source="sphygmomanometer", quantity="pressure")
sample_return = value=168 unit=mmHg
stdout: value=89 unit=mmHg
